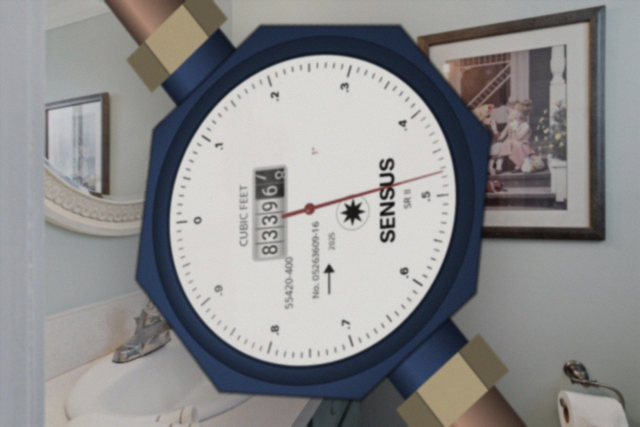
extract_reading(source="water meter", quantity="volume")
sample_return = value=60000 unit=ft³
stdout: value=833967.47 unit=ft³
